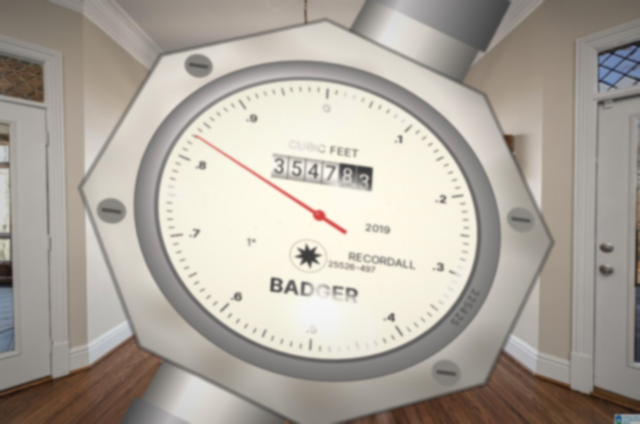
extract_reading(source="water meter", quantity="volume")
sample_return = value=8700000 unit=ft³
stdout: value=354782.83 unit=ft³
